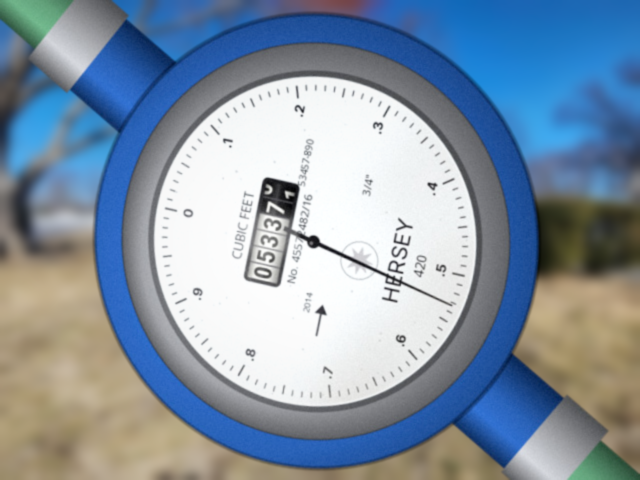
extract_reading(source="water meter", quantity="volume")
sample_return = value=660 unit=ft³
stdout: value=53370.53 unit=ft³
